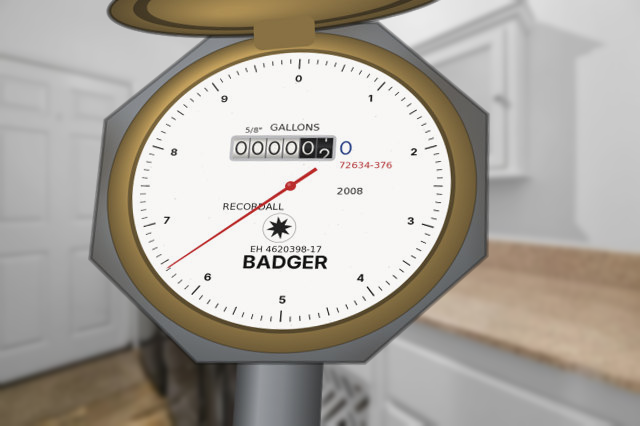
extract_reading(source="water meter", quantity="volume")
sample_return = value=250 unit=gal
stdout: value=16.4 unit=gal
